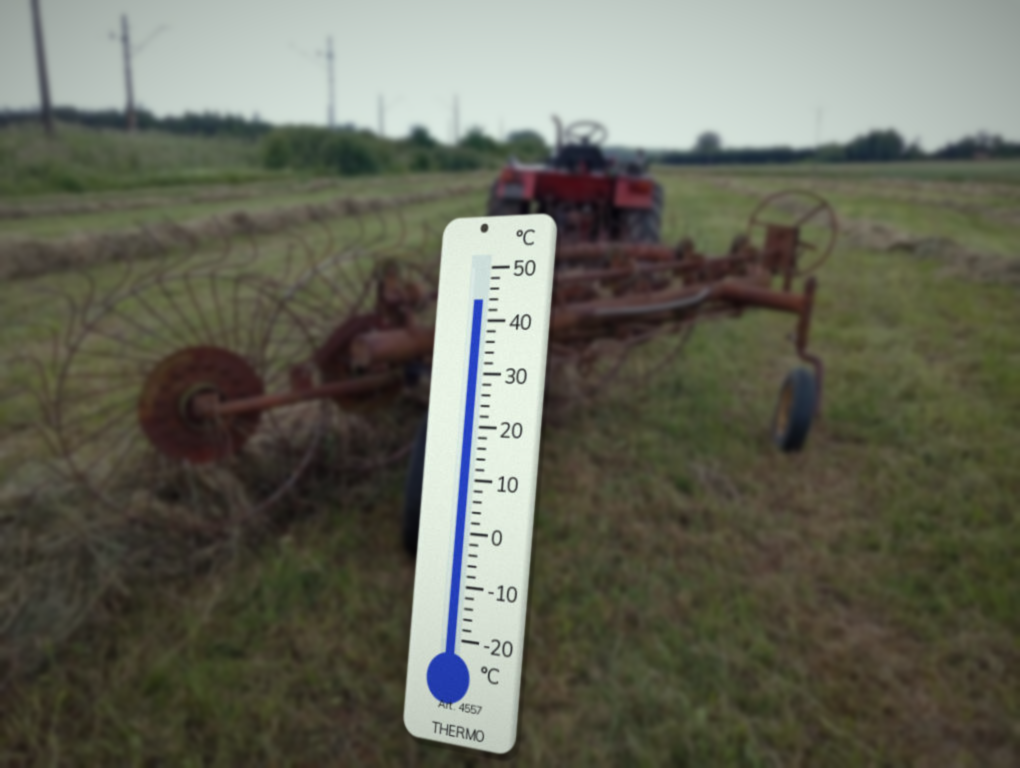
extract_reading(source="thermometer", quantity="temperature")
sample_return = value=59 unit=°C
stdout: value=44 unit=°C
